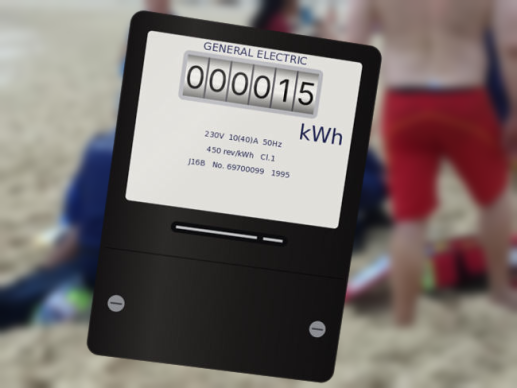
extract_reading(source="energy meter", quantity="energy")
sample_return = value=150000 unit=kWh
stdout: value=15 unit=kWh
